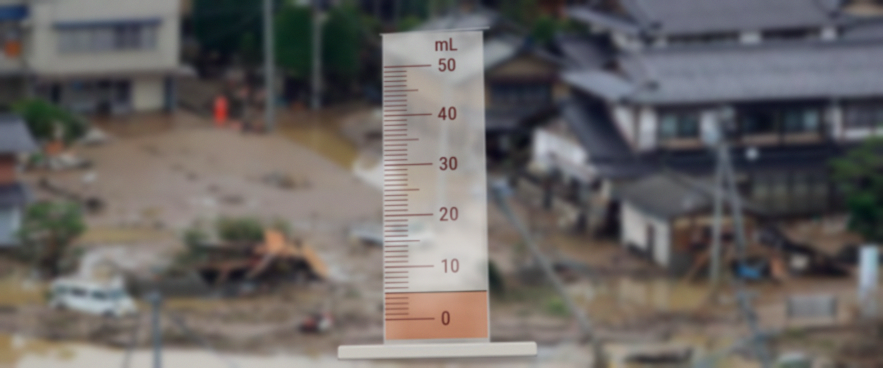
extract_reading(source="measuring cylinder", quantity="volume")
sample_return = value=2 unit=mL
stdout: value=5 unit=mL
